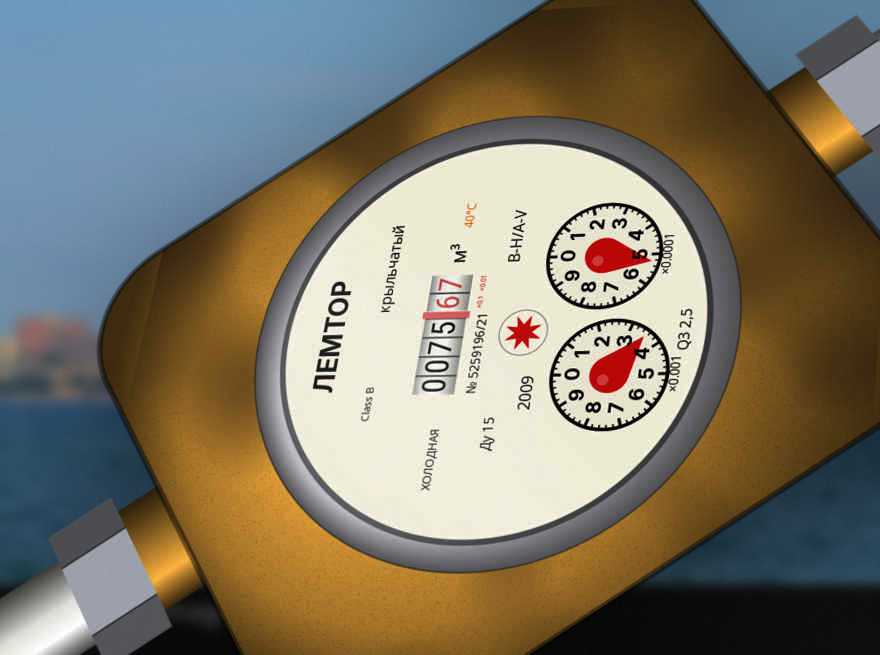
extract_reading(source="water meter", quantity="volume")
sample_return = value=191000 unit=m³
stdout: value=75.6735 unit=m³
